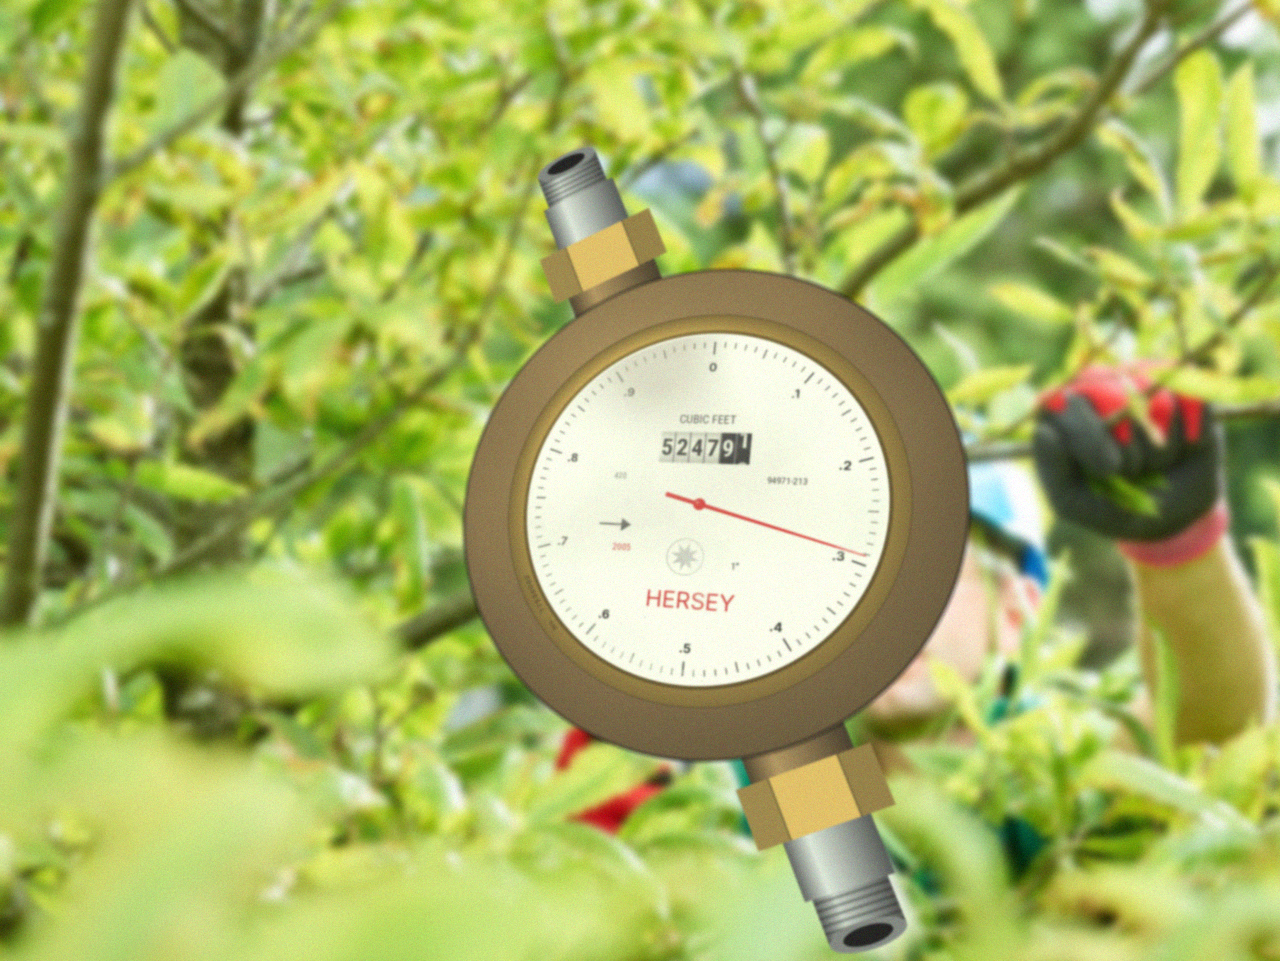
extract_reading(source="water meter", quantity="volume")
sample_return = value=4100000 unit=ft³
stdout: value=524791.29 unit=ft³
